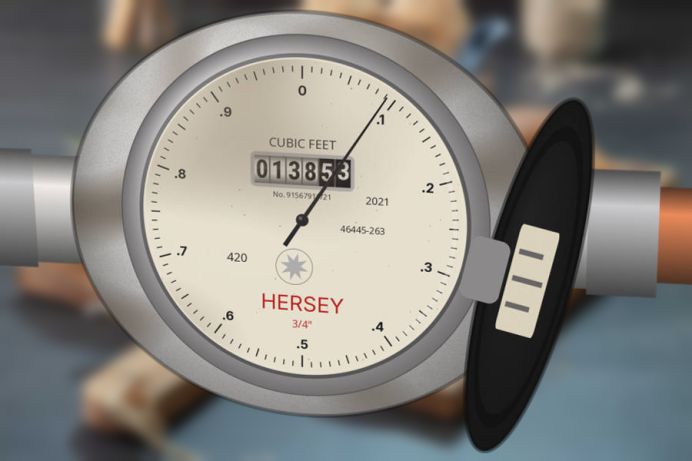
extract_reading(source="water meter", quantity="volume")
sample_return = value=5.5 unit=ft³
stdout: value=13853.09 unit=ft³
